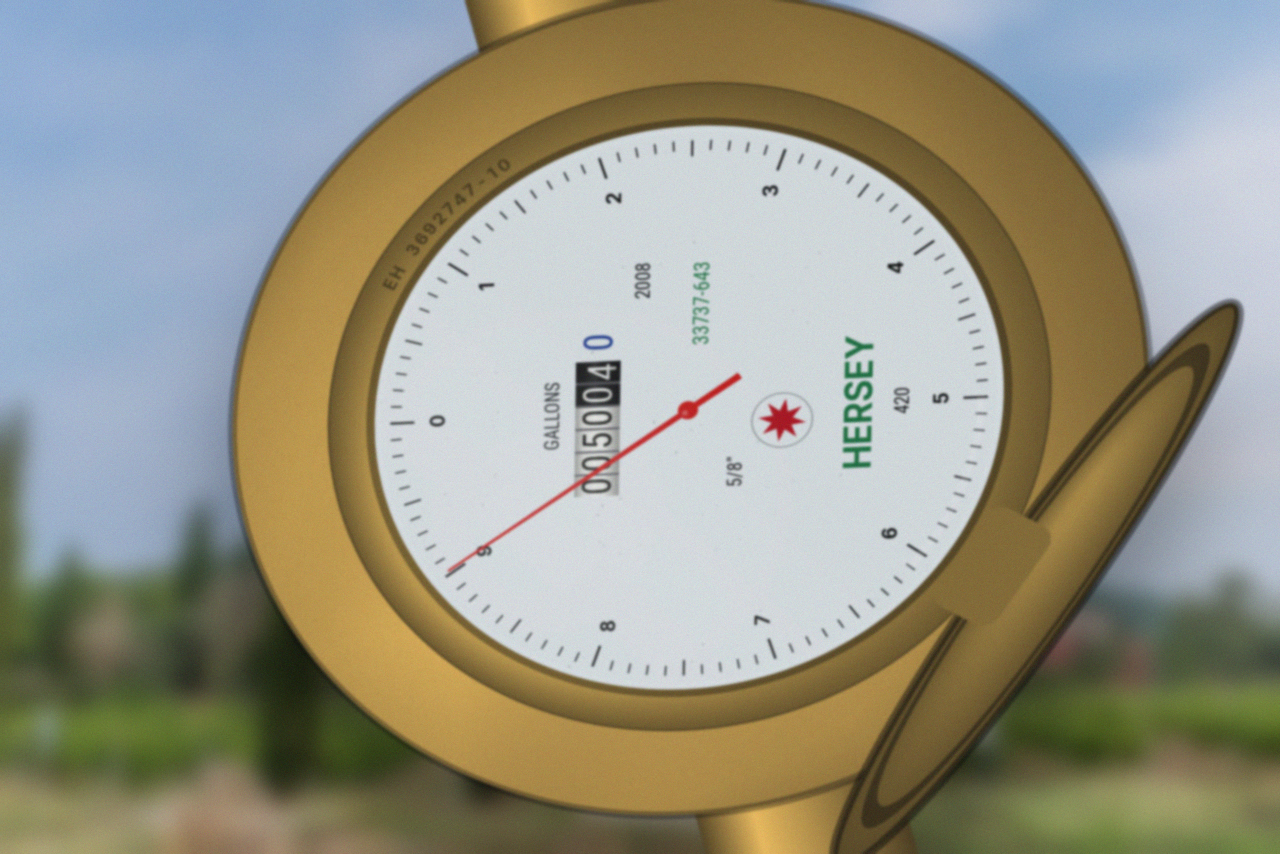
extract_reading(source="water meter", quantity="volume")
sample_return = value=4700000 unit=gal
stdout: value=50039.0 unit=gal
